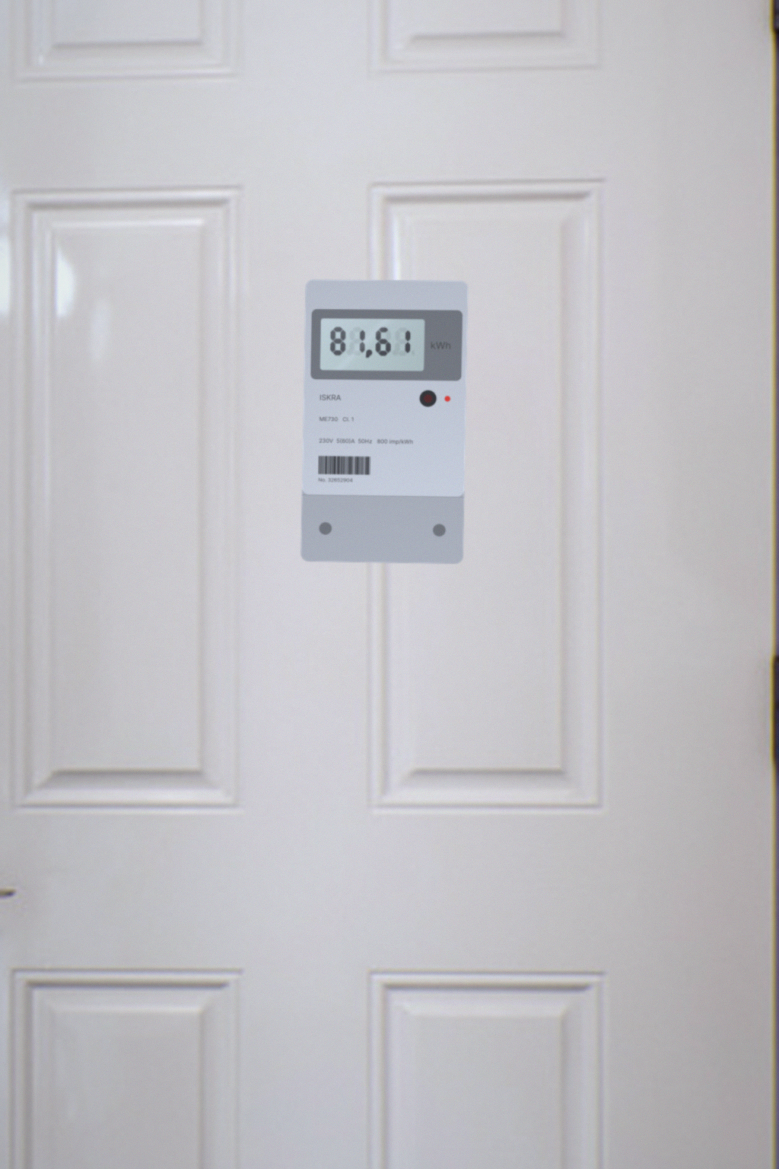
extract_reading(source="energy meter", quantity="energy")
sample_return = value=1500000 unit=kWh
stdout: value=81.61 unit=kWh
